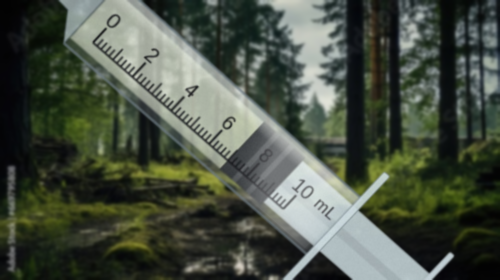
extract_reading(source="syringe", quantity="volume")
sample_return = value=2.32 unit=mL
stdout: value=7 unit=mL
